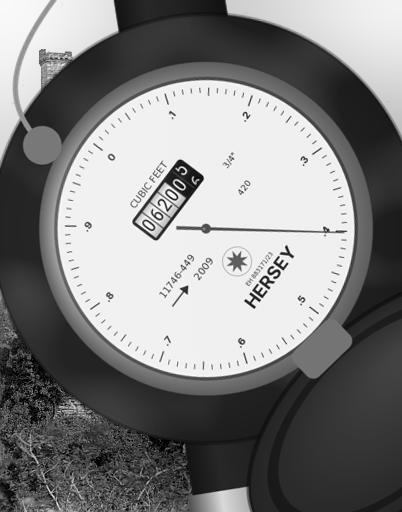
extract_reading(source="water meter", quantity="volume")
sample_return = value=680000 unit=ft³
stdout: value=62005.40 unit=ft³
